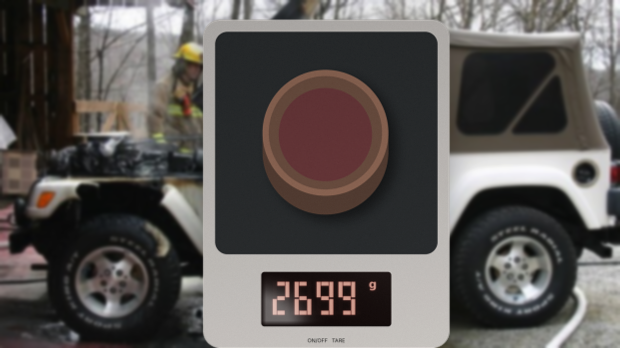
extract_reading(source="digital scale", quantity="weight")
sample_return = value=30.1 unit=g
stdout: value=2699 unit=g
